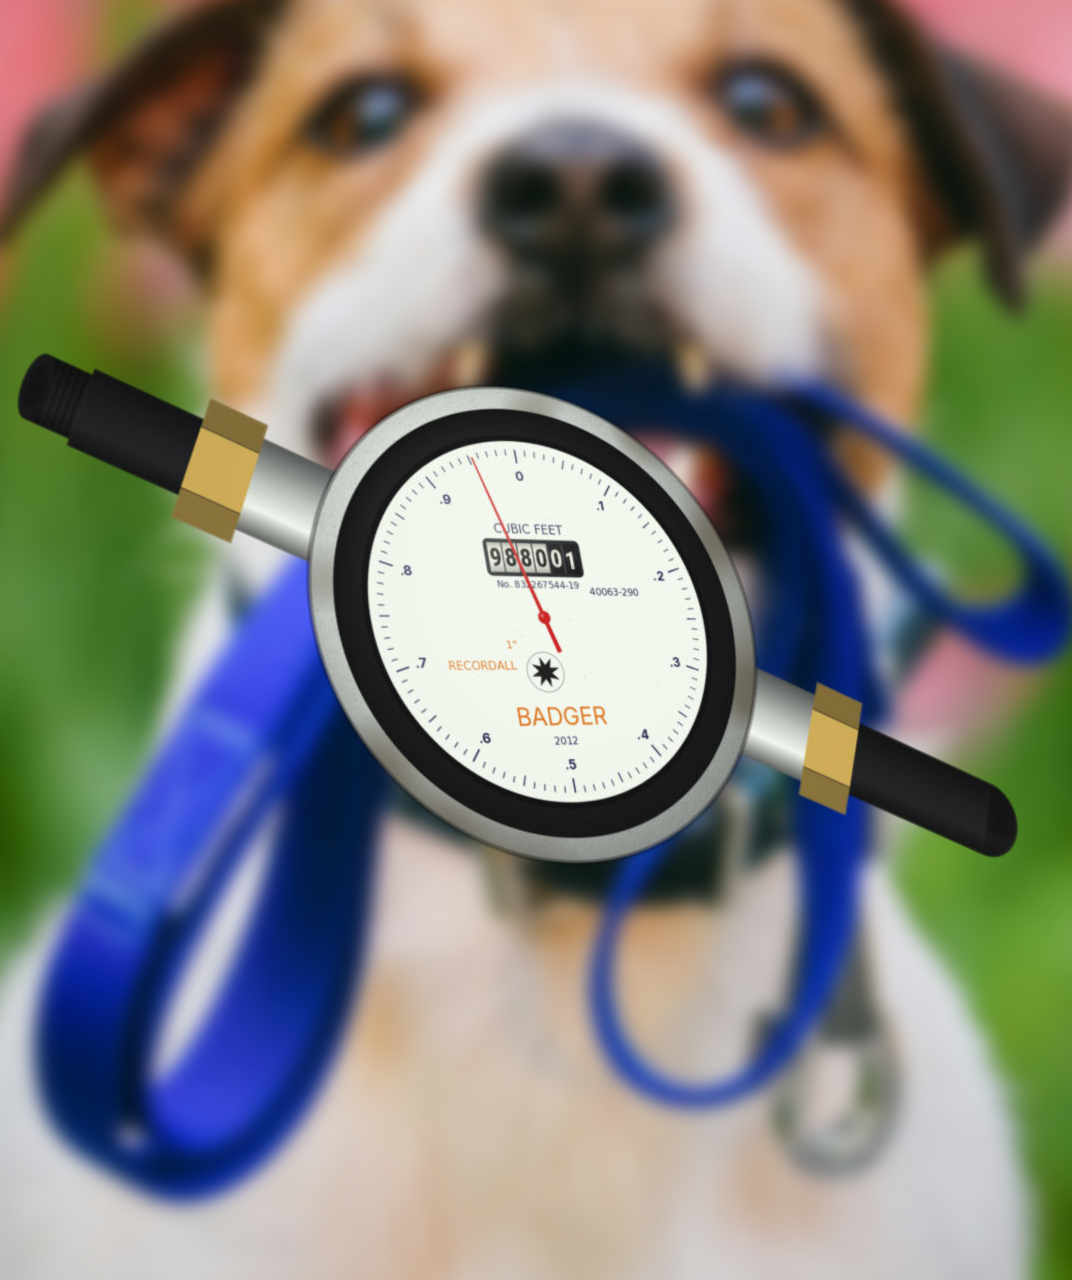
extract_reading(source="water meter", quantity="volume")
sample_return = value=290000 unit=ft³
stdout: value=988000.95 unit=ft³
